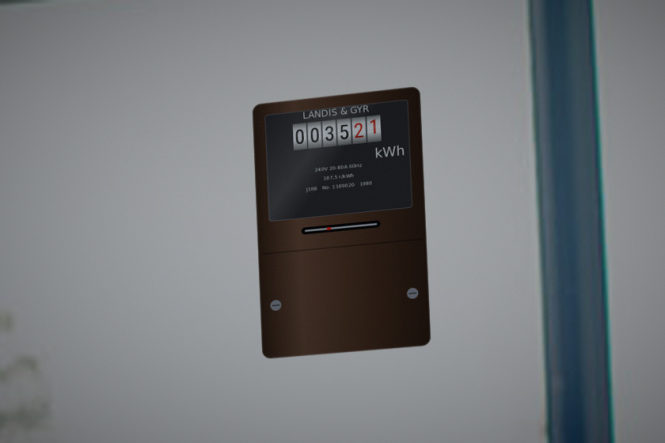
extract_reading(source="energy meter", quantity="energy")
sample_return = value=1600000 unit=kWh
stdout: value=35.21 unit=kWh
